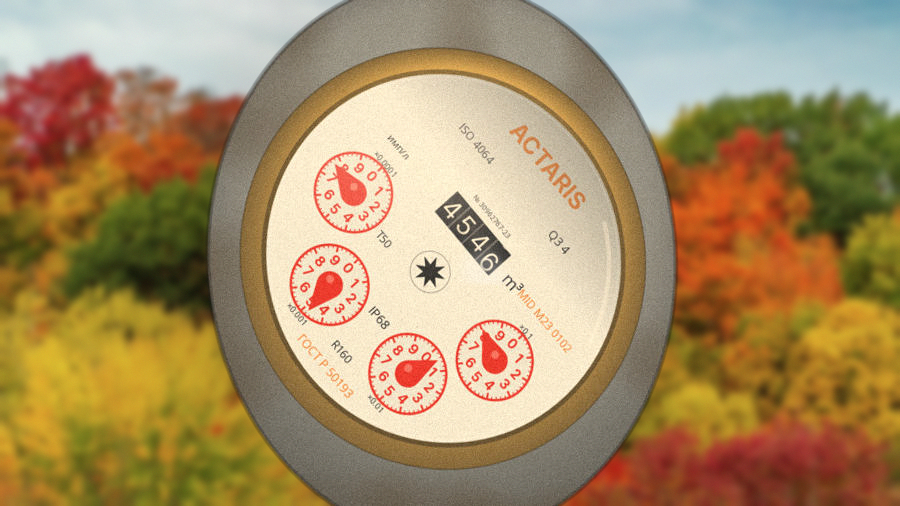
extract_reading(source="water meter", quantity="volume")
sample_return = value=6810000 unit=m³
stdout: value=4545.8047 unit=m³
